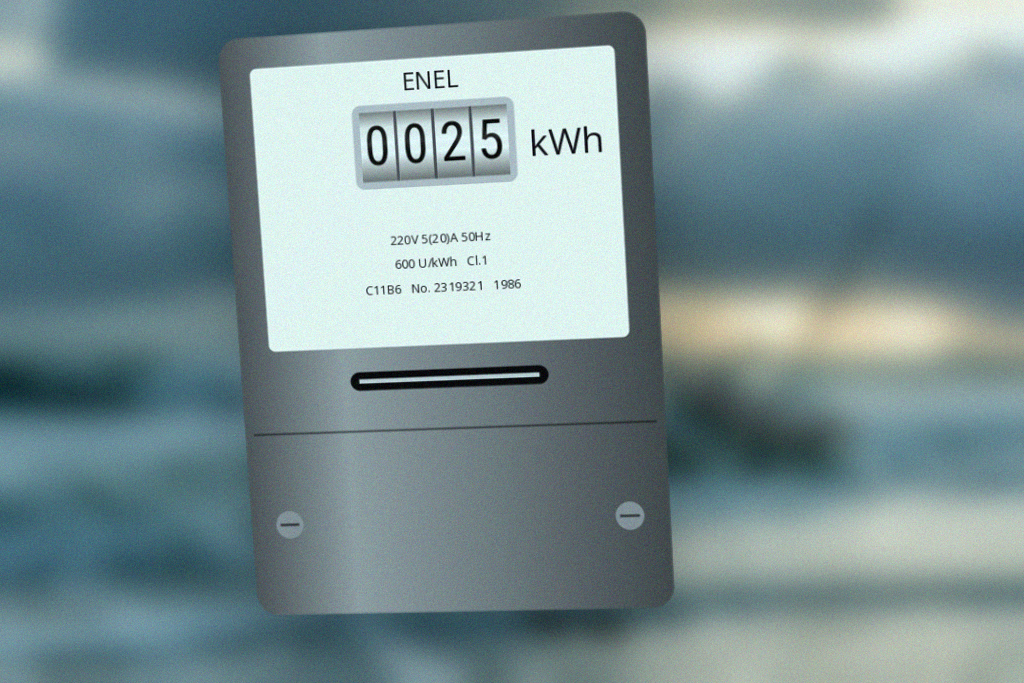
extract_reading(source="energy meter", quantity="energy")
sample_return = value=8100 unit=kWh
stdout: value=25 unit=kWh
